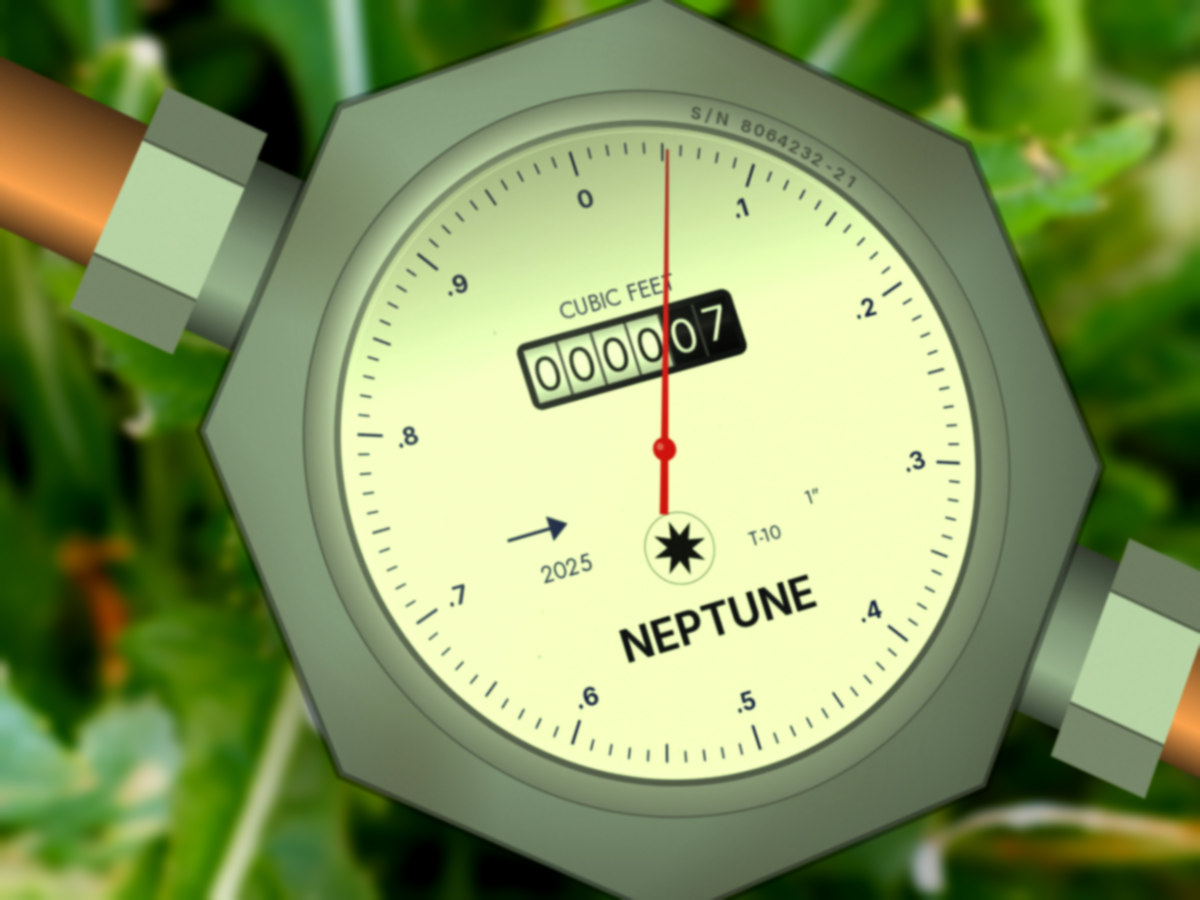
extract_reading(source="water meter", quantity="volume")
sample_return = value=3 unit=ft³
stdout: value=7.05 unit=ft³
